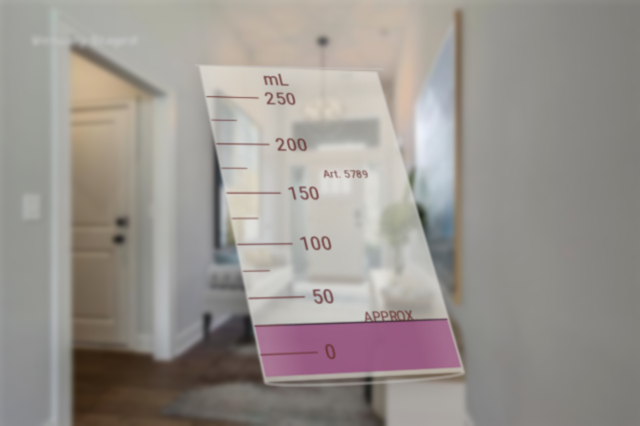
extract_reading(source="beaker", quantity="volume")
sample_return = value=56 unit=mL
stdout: value=25 unit=mL
